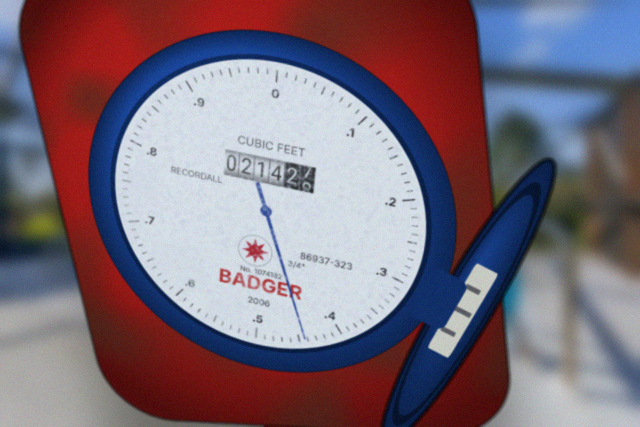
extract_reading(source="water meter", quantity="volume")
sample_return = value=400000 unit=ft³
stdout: value=21427.44 unit=ft³
